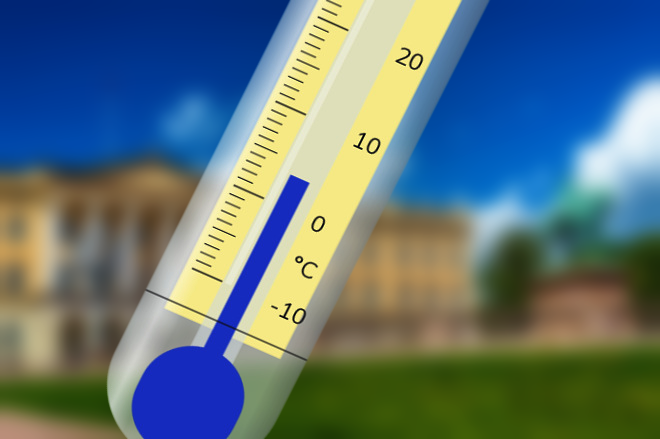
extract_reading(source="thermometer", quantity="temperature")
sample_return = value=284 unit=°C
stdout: value=3.5 unit=°C
